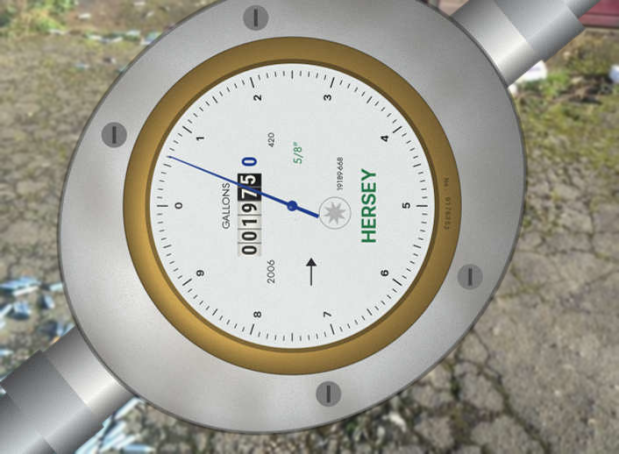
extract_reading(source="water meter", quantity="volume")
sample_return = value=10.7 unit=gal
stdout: value=19750.6 unit=gal
